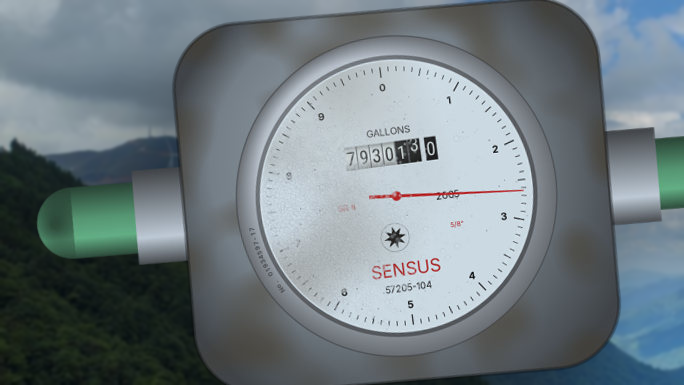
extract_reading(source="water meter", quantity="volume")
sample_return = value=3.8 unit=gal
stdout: value=7930132.6 unit=gal
